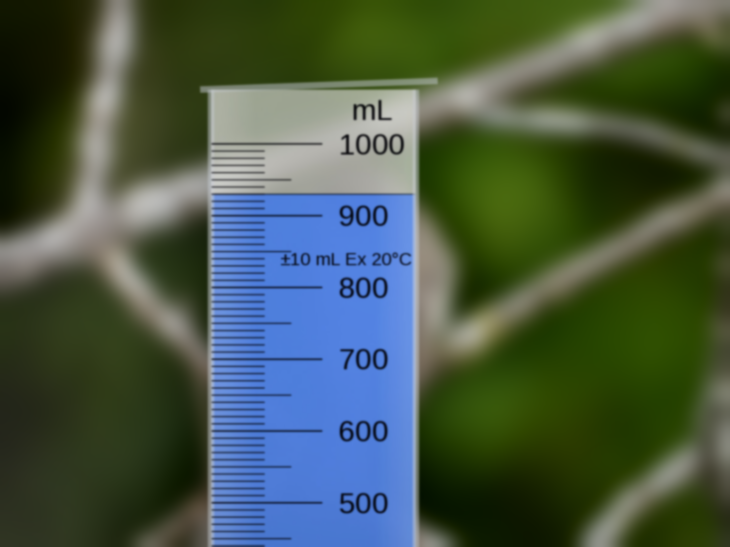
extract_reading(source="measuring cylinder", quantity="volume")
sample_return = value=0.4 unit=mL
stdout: value=930 unit=mL
